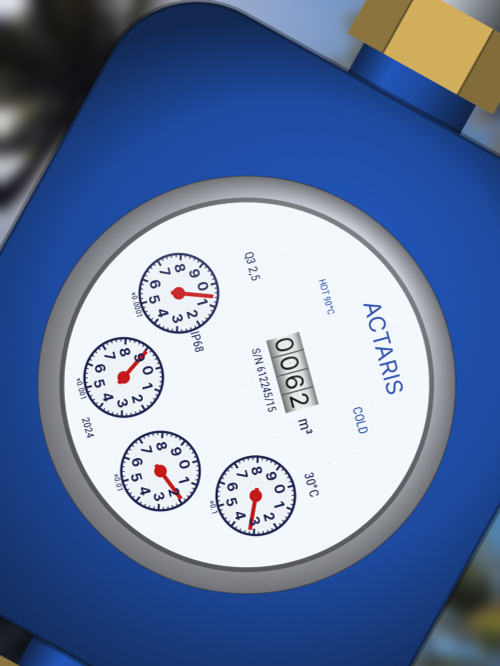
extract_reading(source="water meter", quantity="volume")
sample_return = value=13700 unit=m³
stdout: value=62.3190 unit=m³
